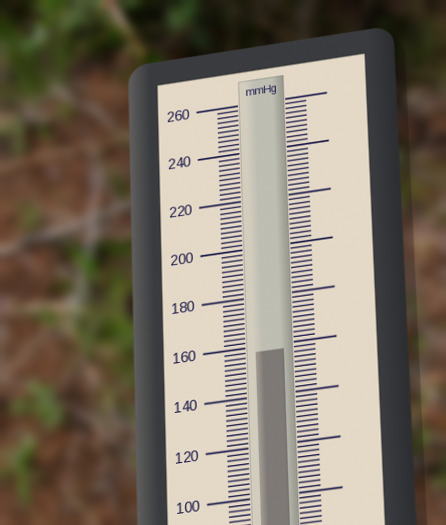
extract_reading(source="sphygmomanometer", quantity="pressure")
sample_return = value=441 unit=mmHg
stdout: value=158 unit=mmHg
